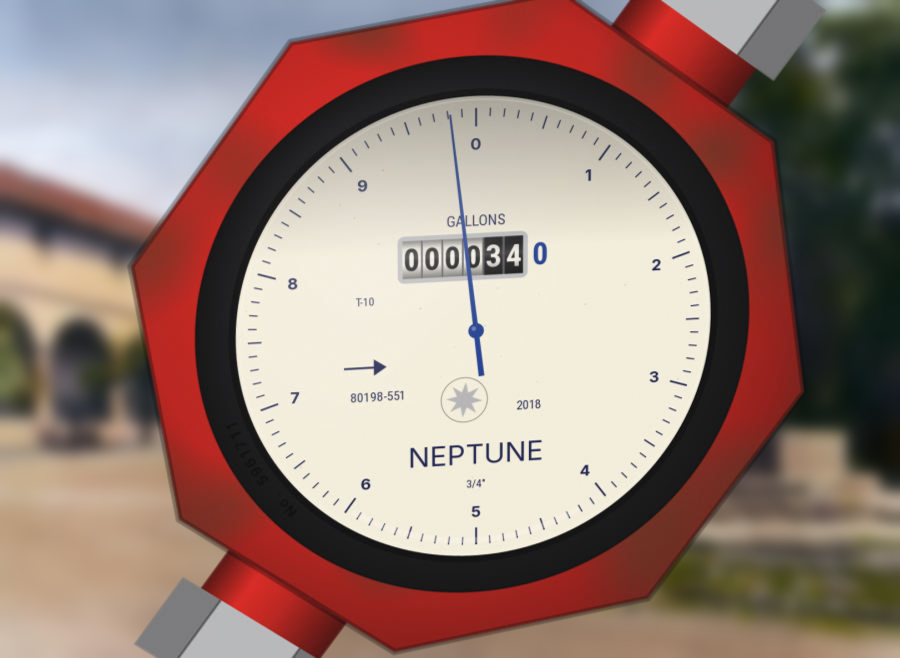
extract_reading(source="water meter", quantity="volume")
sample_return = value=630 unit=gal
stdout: value=339.8 unit=gal
